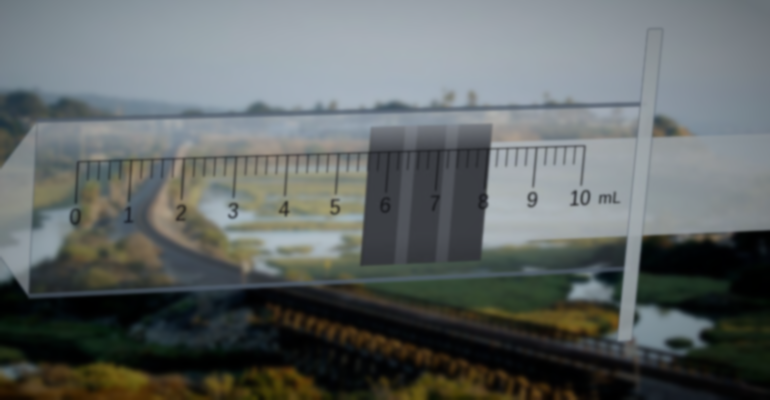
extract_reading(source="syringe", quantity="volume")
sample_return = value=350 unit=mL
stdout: value=5.6 unit=mL
